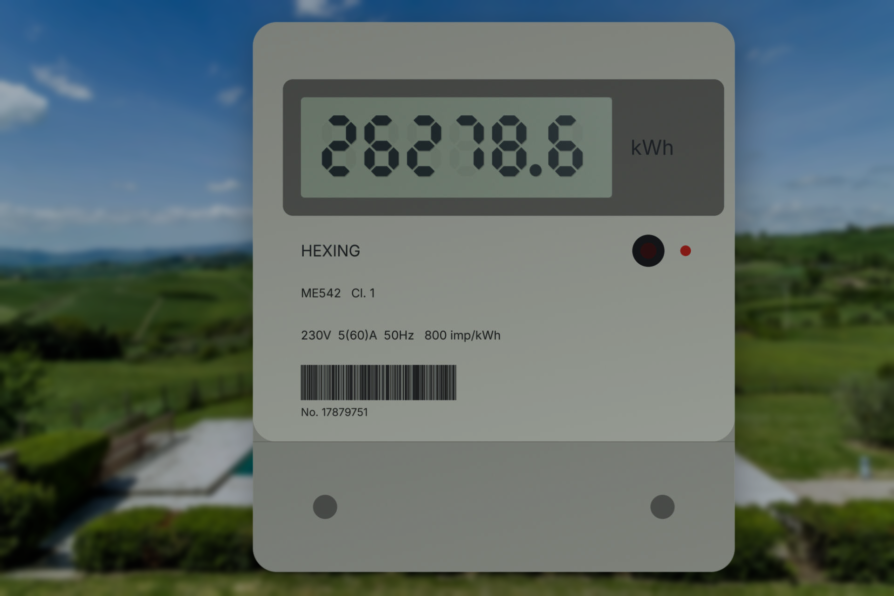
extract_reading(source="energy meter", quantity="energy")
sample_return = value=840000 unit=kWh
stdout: value=26278.6 unit=kWh
